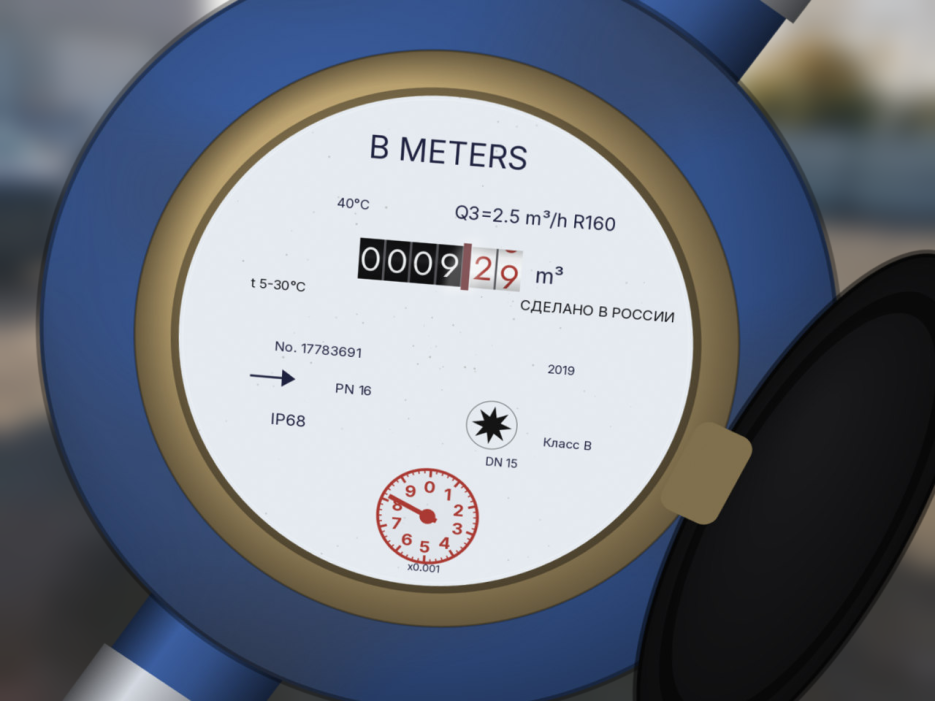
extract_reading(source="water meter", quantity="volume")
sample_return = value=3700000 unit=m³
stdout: value=9.288 unit=m³
